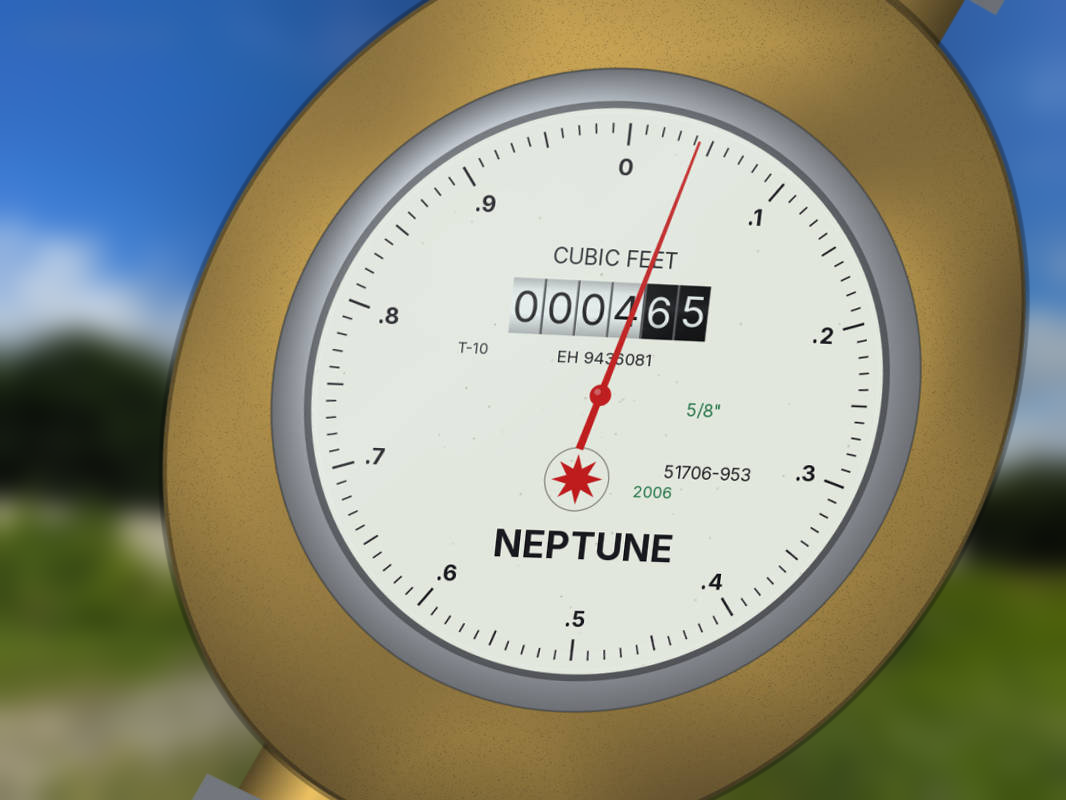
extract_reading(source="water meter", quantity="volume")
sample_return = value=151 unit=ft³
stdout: value=465.04 unit=ft³
